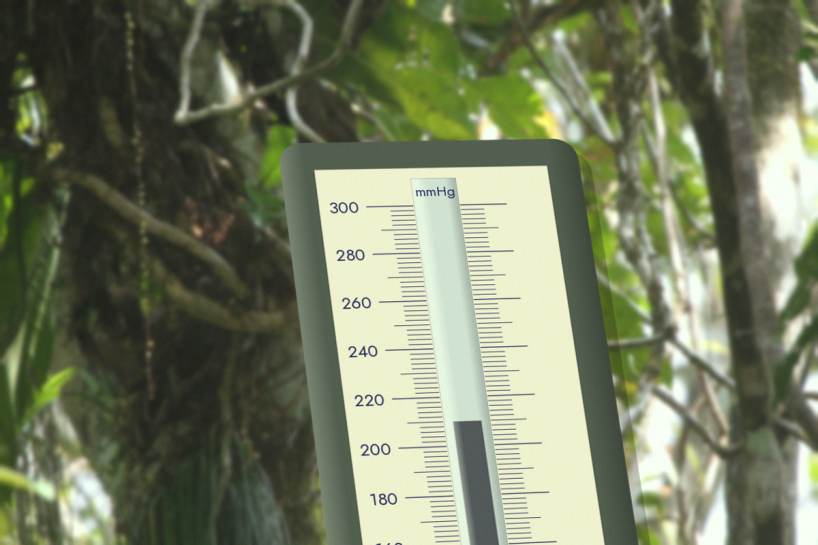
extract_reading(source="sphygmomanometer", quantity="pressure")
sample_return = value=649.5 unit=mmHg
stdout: value=210 unit=mmHg
